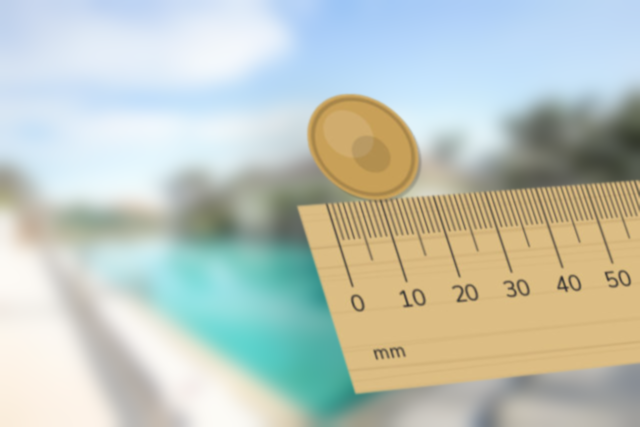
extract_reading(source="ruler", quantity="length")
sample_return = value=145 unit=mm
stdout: value=20 unit=mm
